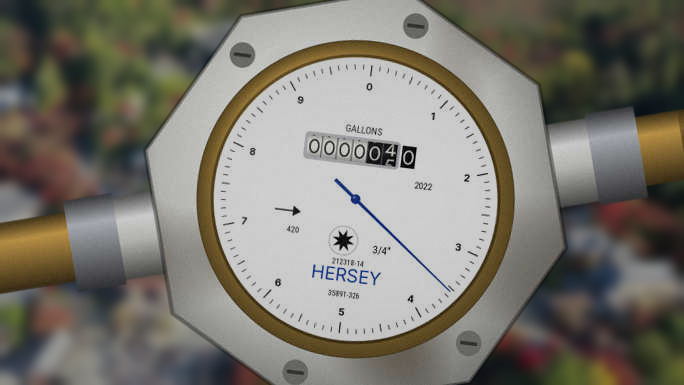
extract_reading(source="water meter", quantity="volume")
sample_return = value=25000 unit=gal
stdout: value=43.5 unit=gal
